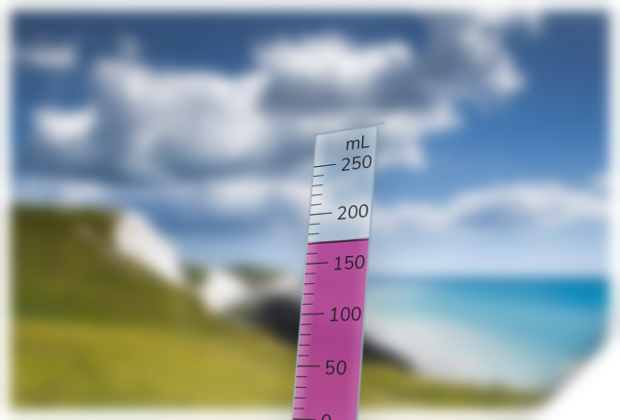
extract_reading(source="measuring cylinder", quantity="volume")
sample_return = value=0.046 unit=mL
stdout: value=170 unit=mL
